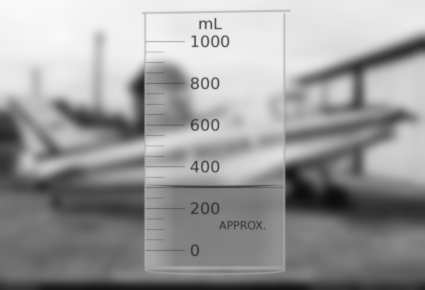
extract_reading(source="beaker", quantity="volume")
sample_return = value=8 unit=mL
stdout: value=300 unit=mL
